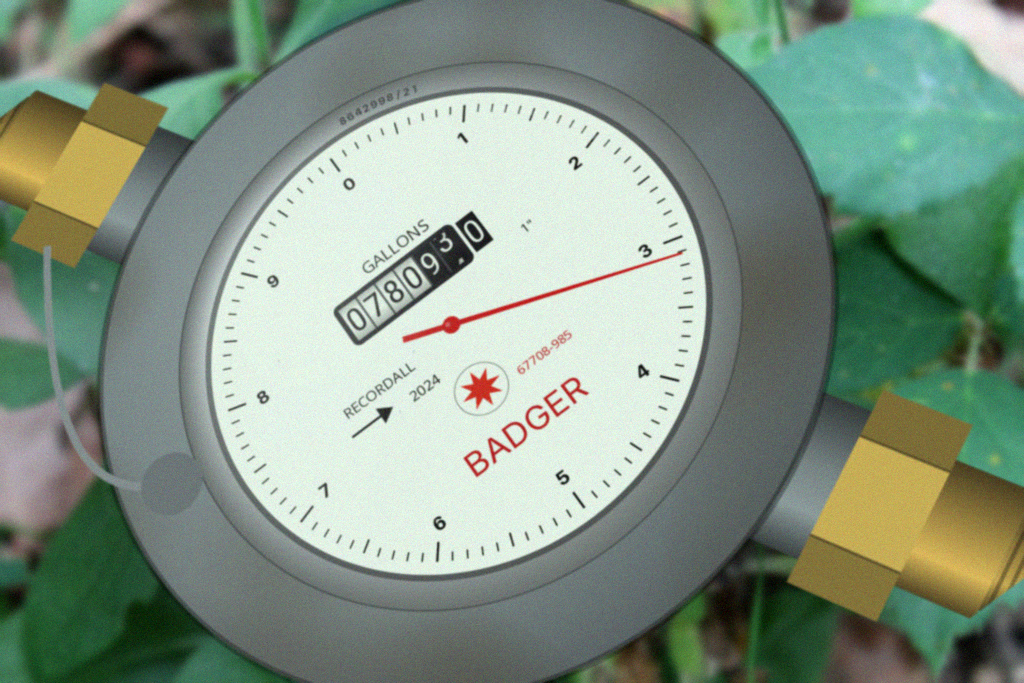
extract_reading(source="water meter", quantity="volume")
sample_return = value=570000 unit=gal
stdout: value=780933.1 unit=gal
